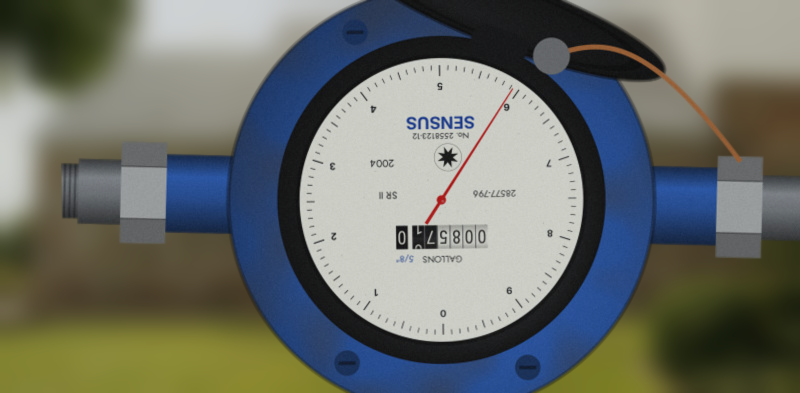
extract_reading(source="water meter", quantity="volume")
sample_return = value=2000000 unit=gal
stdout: value=85705.9 unit=gal
